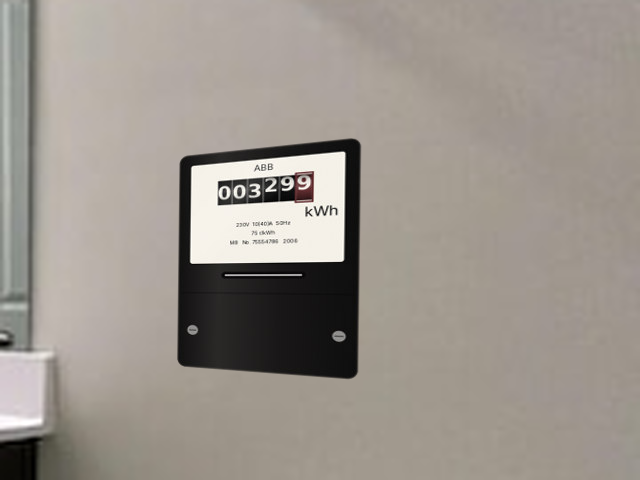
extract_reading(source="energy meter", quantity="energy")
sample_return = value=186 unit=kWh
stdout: value=329.9 unit=kWh
